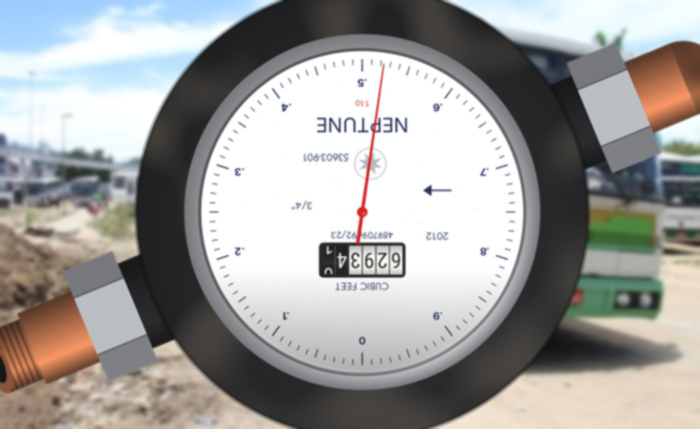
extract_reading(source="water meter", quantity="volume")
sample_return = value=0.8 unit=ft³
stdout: value=629340.52 unit=ft³
